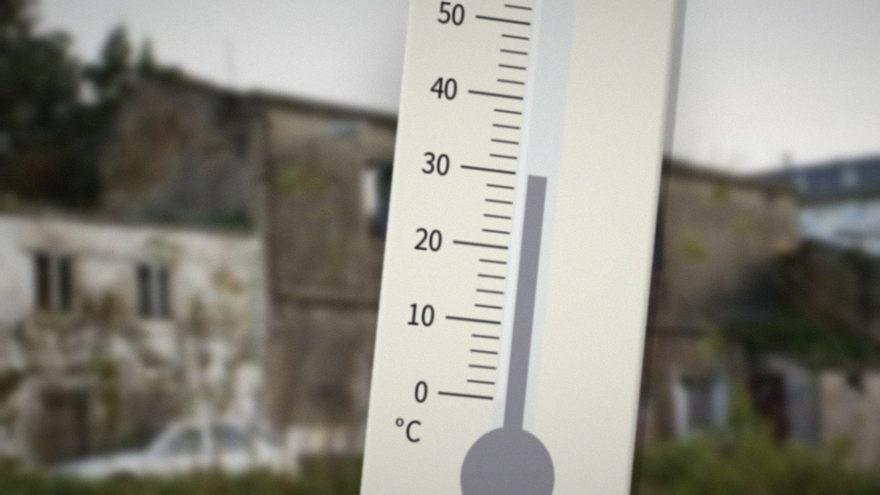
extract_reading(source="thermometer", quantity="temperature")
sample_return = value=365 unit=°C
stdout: value=30 unit=°C
